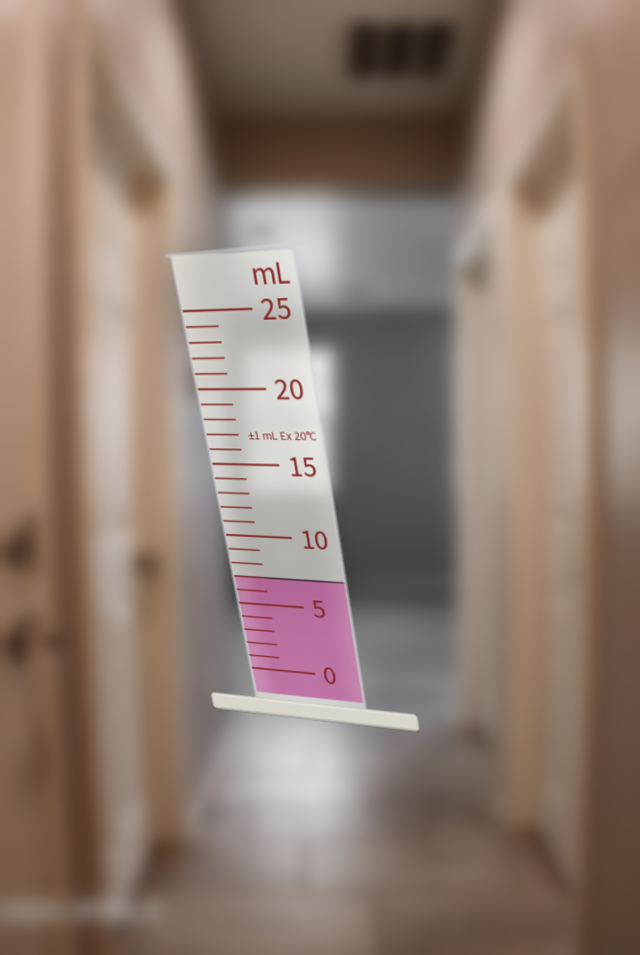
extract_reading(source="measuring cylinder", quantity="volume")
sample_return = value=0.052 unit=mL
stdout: value=7 unit=mL
